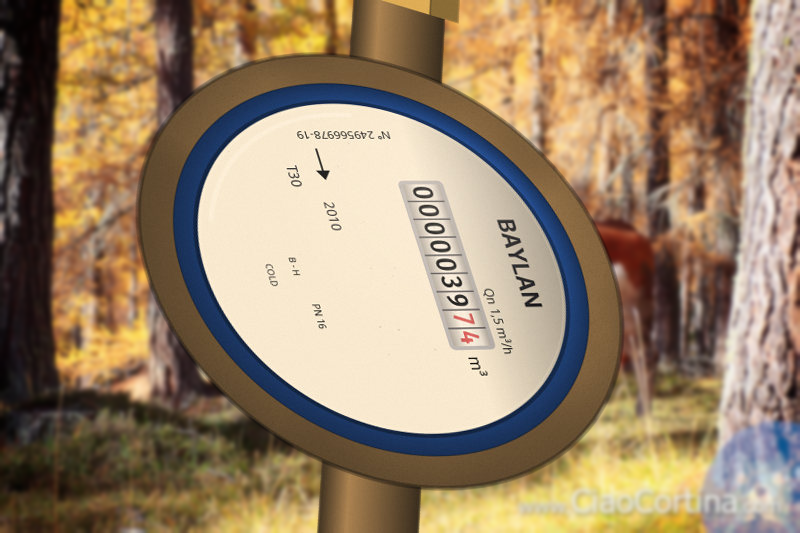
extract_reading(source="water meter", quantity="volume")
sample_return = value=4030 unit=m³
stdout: value=39.74 unit=m³
